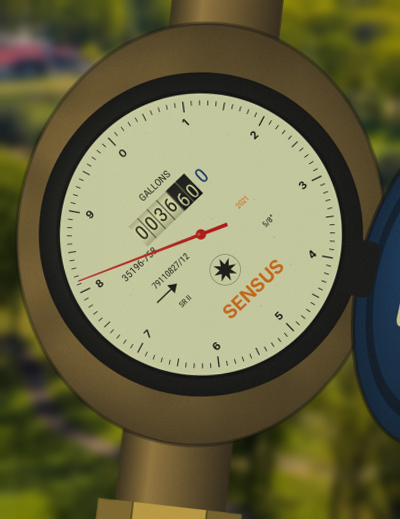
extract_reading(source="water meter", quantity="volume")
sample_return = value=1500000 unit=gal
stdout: value=36598.1 unit=gal
